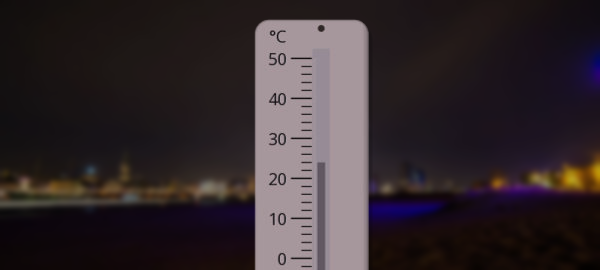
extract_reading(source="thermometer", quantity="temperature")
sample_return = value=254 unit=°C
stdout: value=24 unit=°C
